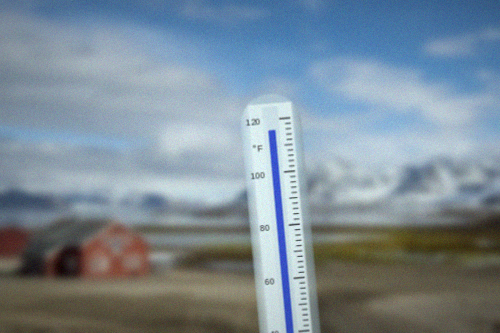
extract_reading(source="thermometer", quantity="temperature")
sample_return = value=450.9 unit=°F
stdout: value=116 unit=°F
